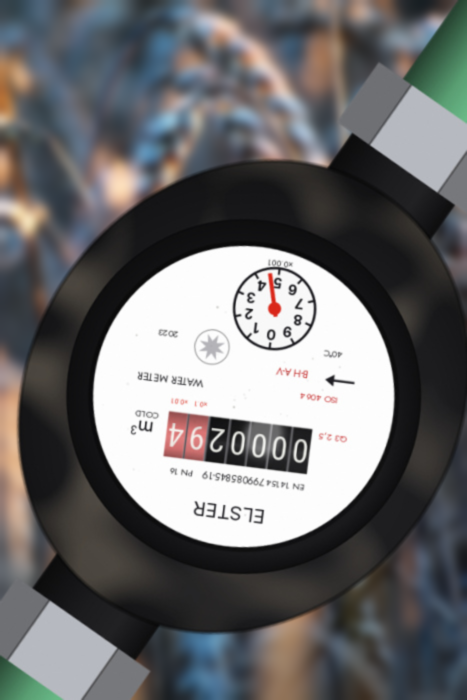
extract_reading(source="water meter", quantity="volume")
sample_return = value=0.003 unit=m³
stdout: value=2.944 unit=m³
